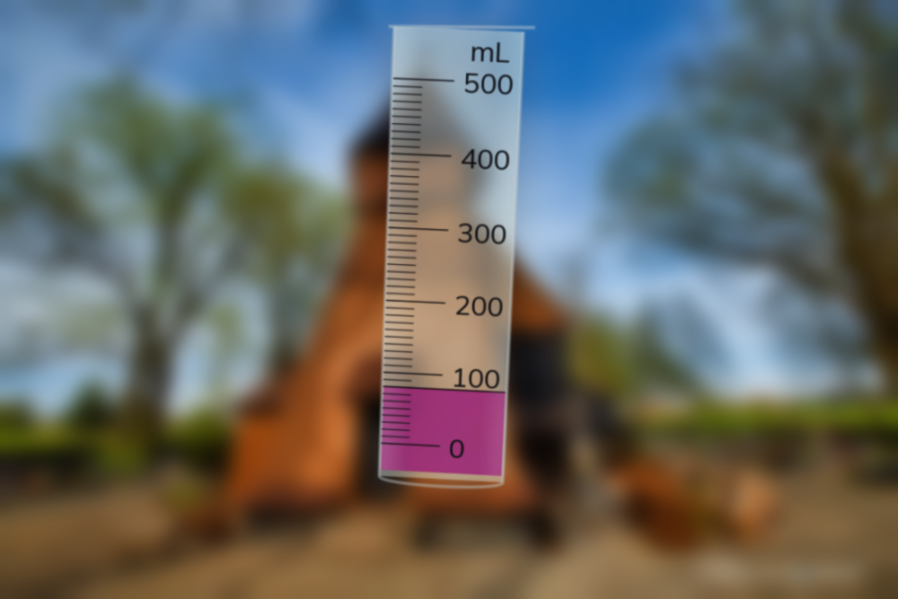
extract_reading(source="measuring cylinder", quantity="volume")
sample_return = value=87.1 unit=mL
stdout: value=80 unit=mL
